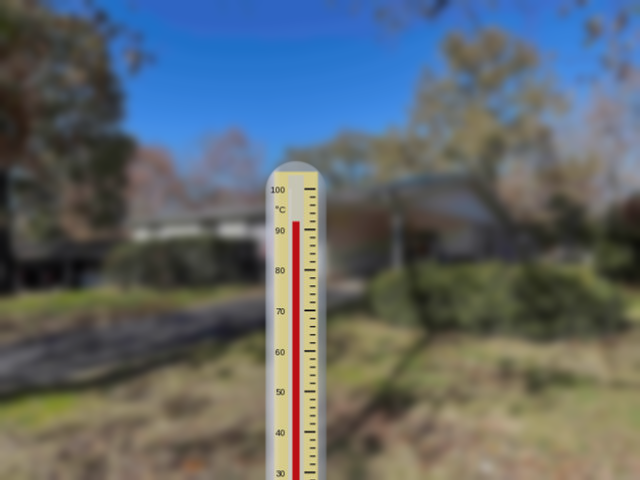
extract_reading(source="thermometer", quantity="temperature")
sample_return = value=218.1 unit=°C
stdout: value=92 unit=°C
